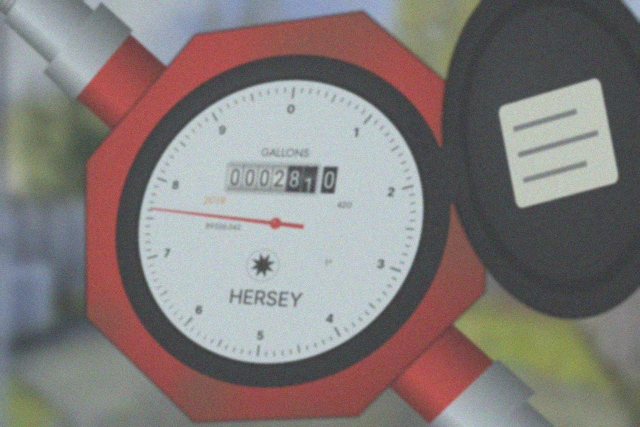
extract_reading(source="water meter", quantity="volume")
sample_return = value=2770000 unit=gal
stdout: value=2807.6 unit=gal
